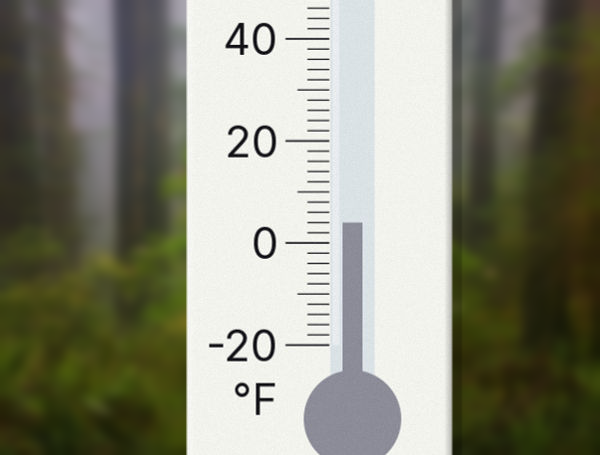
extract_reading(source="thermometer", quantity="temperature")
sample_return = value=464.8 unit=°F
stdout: value=4 unit=°F
